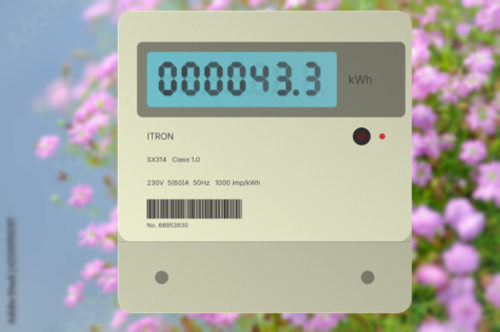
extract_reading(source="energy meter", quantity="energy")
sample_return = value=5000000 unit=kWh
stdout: value=43.3 unit=kWh
